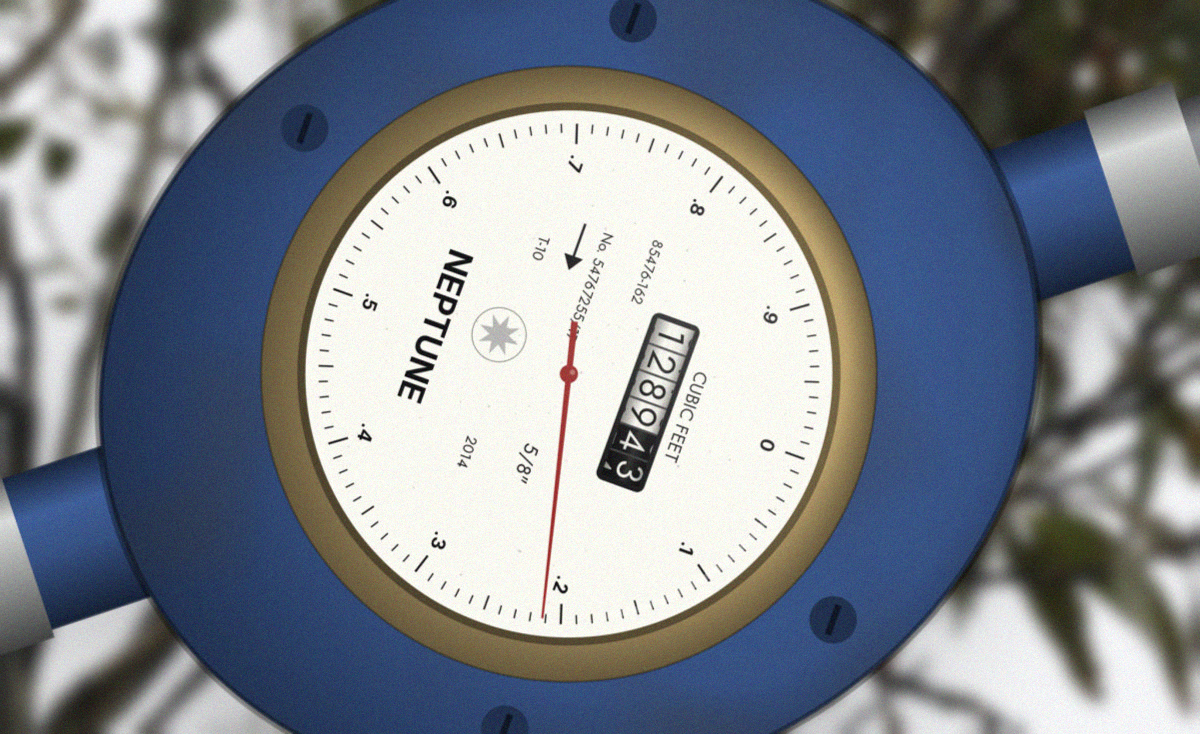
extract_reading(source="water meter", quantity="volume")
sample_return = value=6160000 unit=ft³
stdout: value=128943.21 unit=ft³
